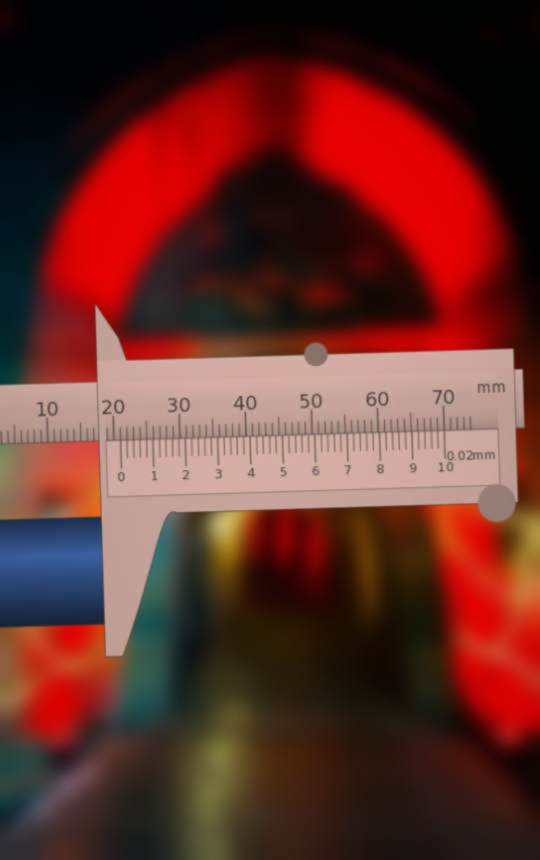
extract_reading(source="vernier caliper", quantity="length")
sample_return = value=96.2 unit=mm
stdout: value=21.0 unit=mm
